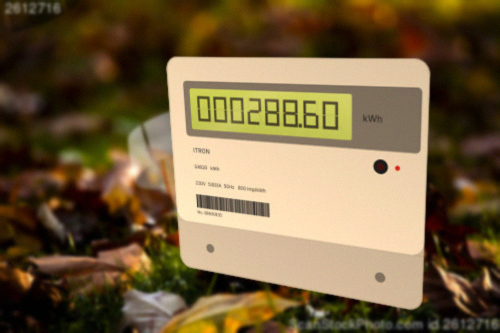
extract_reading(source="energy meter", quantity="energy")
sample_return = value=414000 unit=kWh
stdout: value=288.60 unit=kWh
